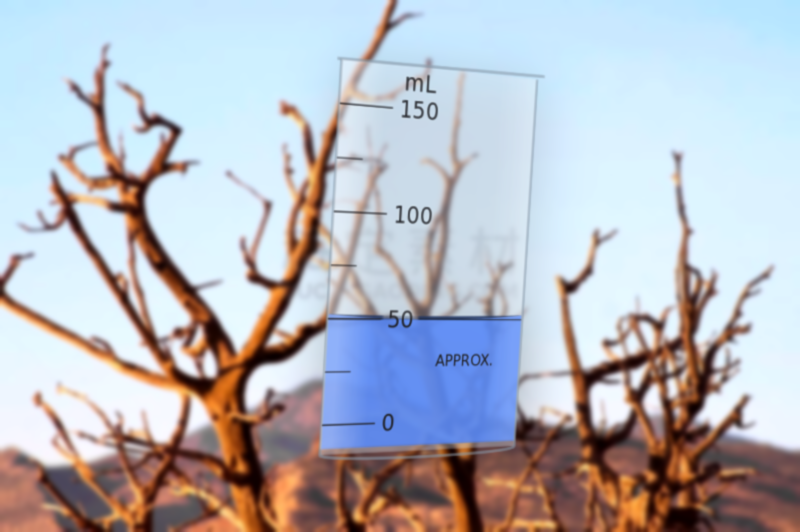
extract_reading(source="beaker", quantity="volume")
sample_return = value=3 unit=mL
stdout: value=50 unit=mL
